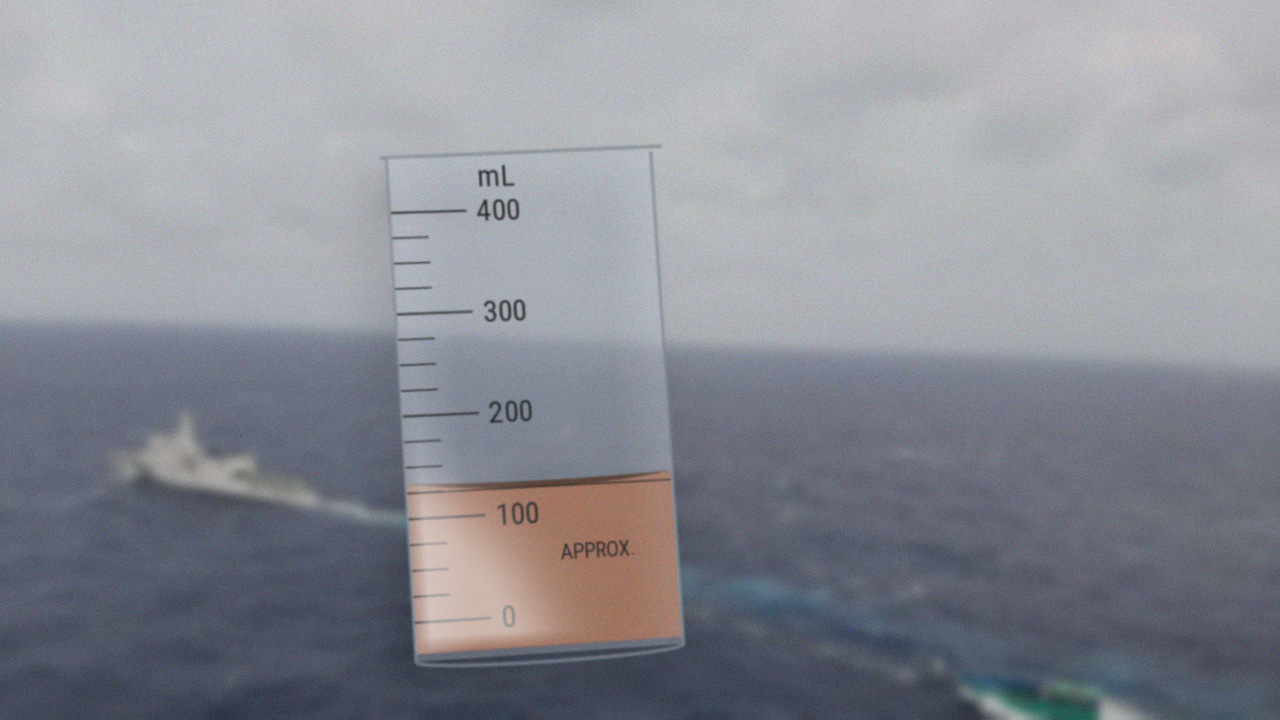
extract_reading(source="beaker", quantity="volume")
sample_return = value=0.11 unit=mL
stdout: value=125 unit=mL
